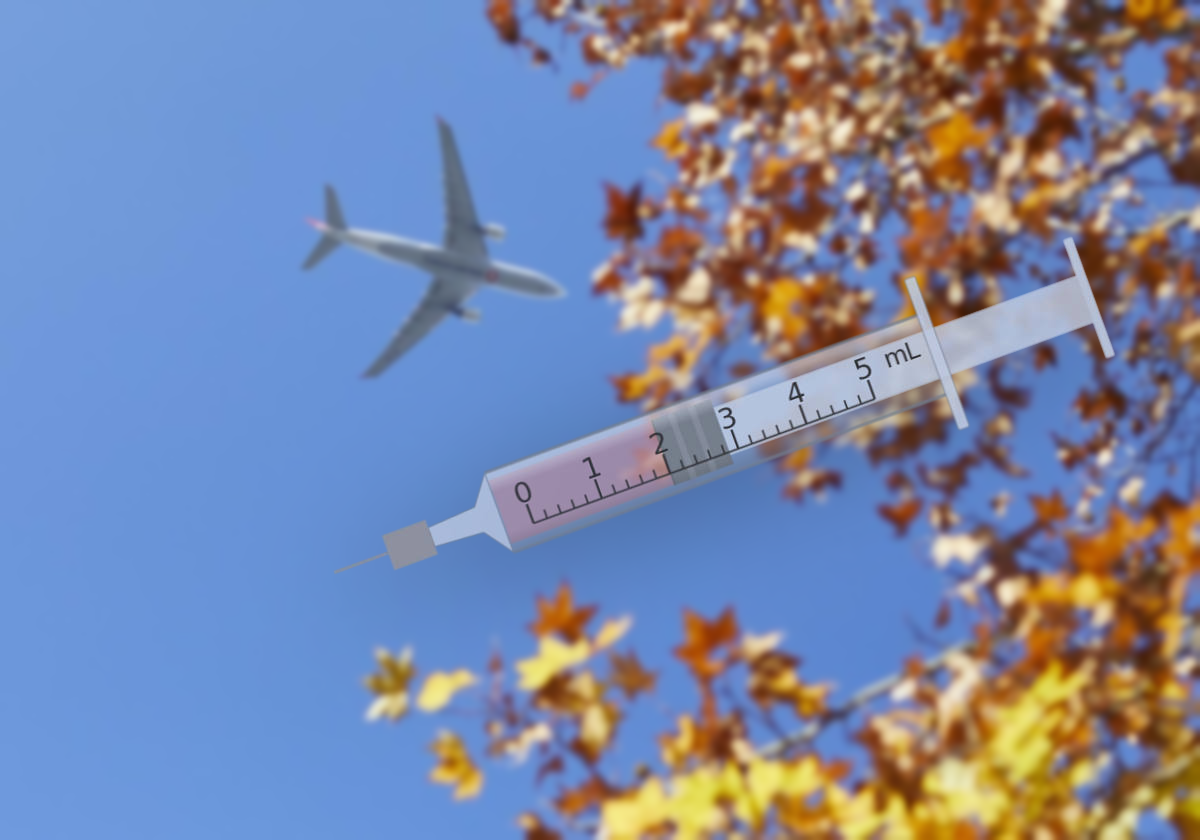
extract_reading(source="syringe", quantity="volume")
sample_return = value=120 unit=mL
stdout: value=2 unit=mL
